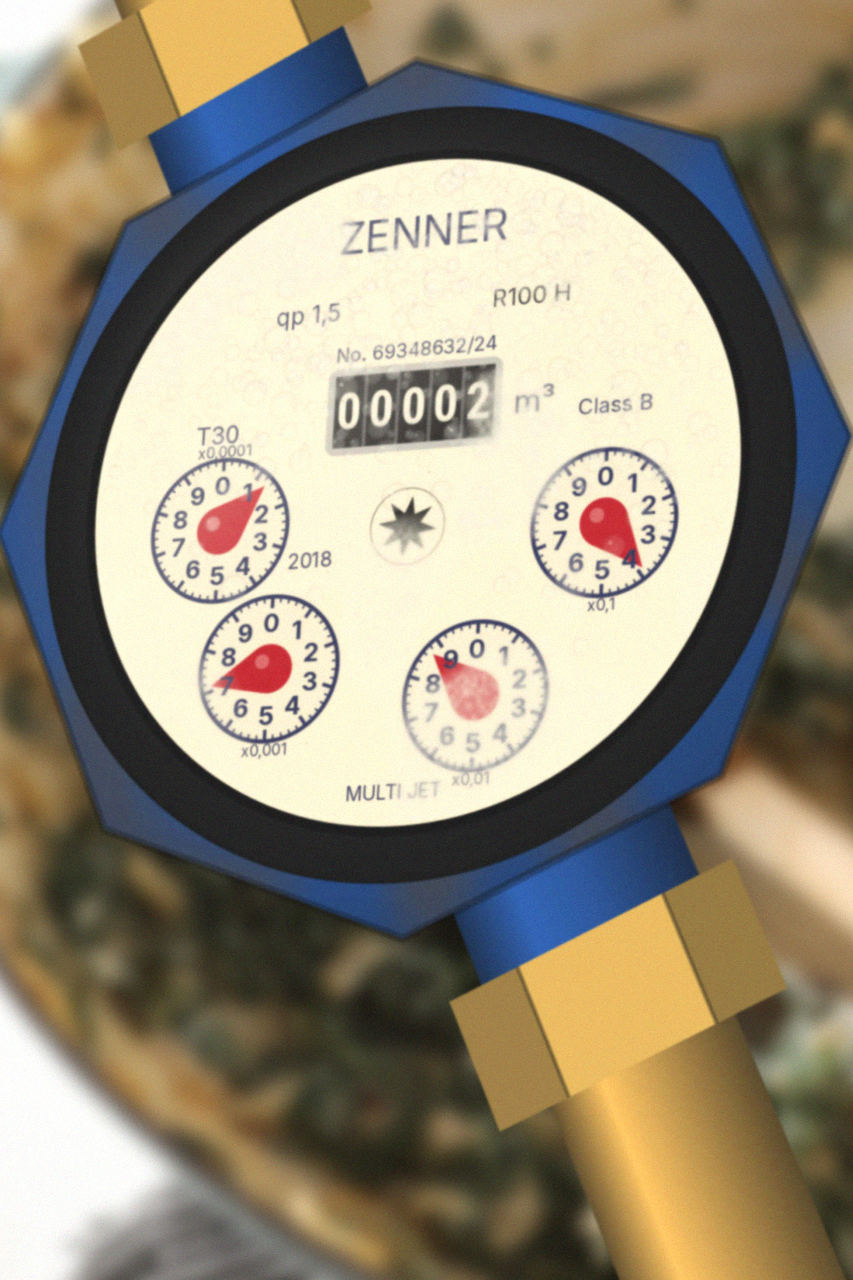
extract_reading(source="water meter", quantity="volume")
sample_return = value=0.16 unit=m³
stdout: value=2.3871 unit=m³
